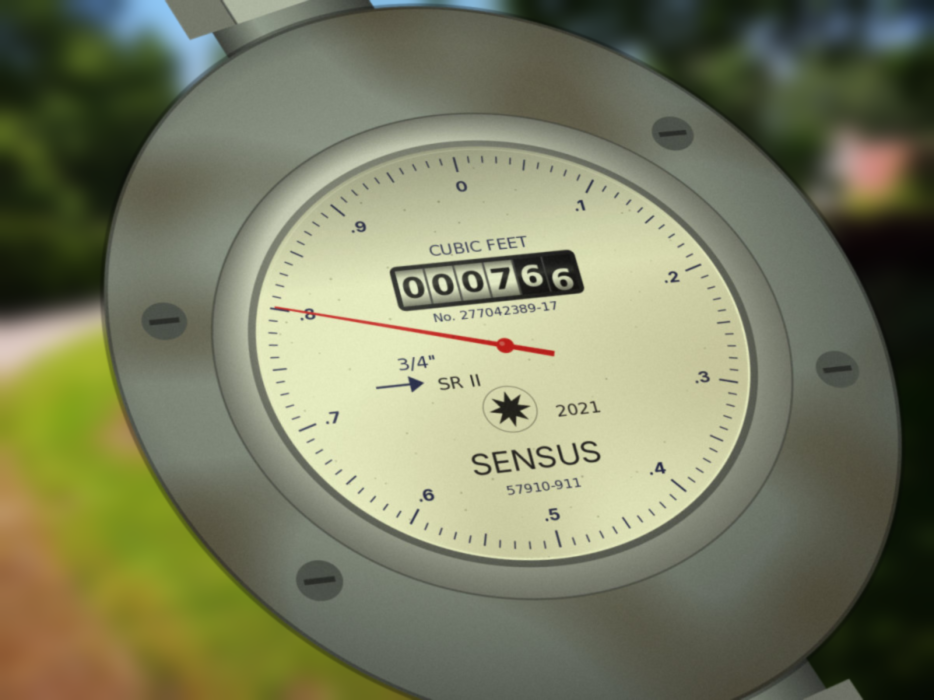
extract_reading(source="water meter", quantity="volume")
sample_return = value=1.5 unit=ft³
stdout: value=765.80 unit=ft³
